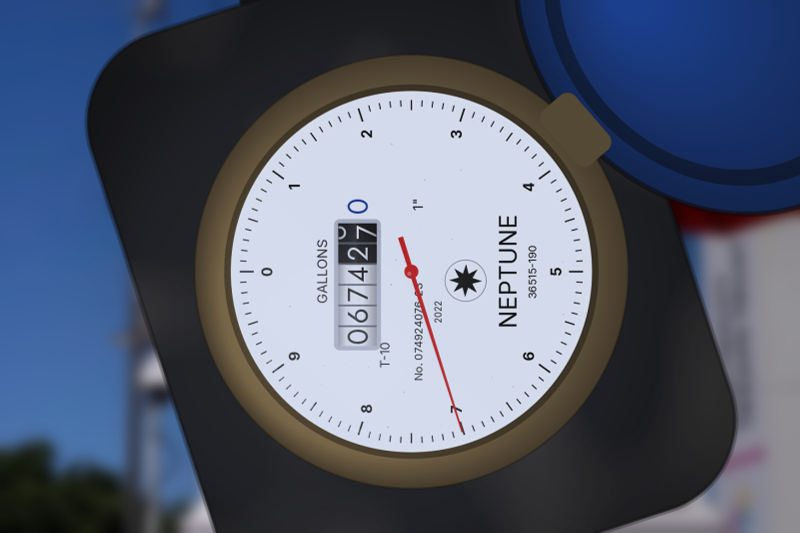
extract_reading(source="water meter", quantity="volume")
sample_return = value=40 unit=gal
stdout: value=674267.0 unit=gal
